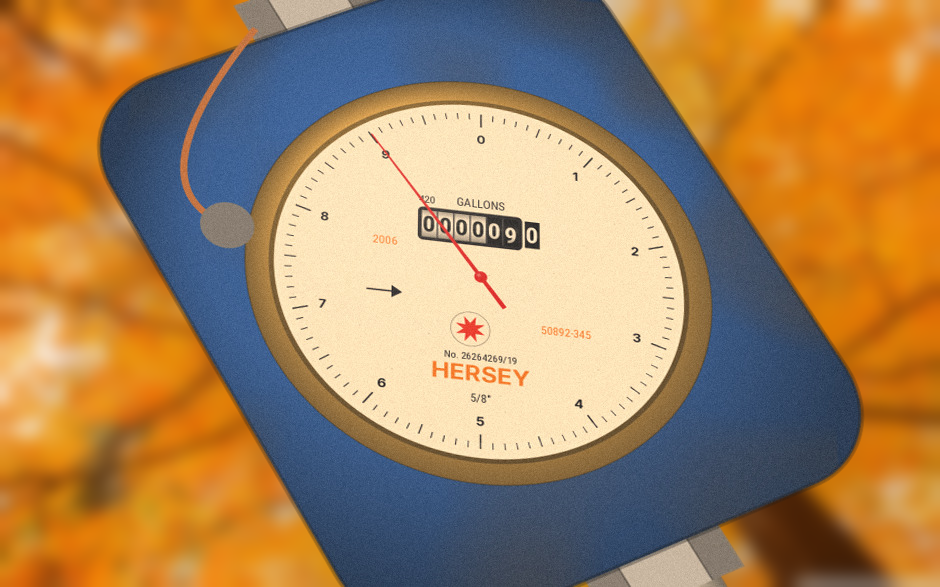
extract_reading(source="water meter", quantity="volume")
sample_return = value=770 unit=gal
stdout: value=89.0 unit=gal
